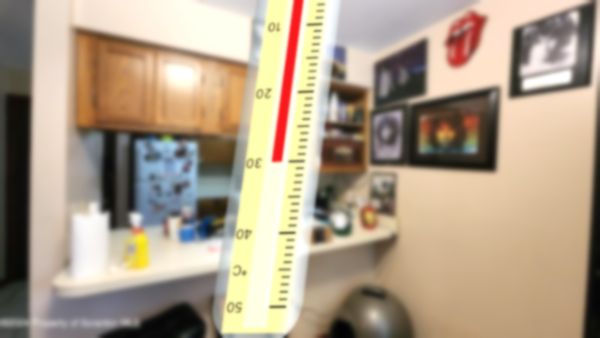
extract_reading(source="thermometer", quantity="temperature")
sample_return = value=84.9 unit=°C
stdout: value=30 unit=°C
